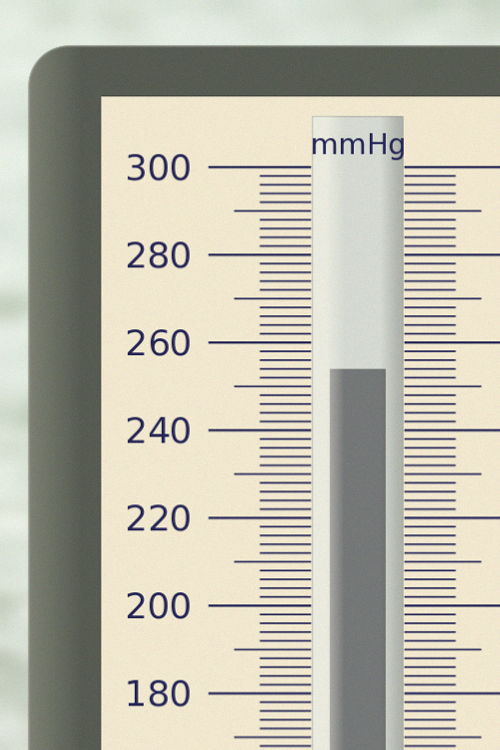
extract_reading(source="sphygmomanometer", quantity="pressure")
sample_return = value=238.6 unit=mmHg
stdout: value=254 unit=mmHg
